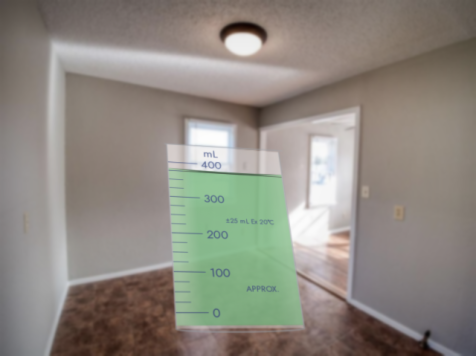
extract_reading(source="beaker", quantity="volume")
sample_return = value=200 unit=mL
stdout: value=375 unit=mL
